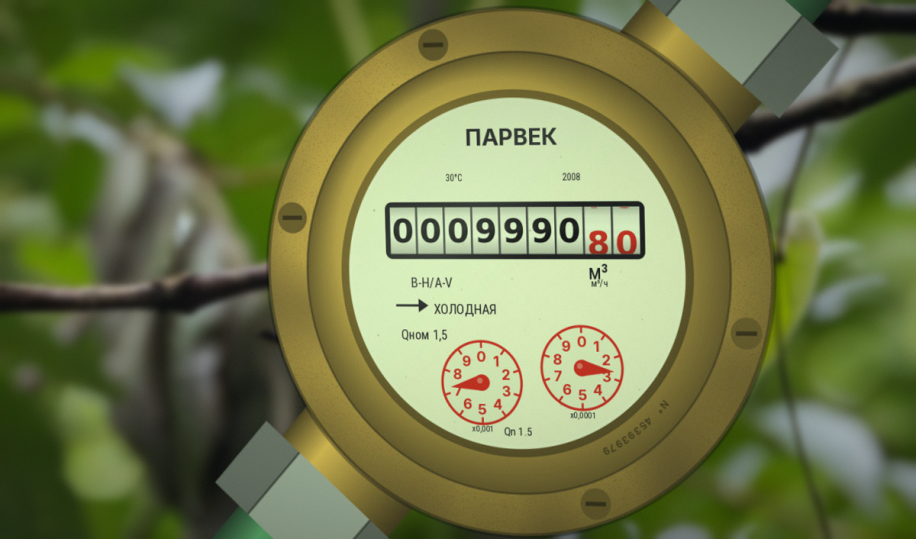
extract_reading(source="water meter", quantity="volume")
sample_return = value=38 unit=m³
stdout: value=9990.7972 unit=m³
